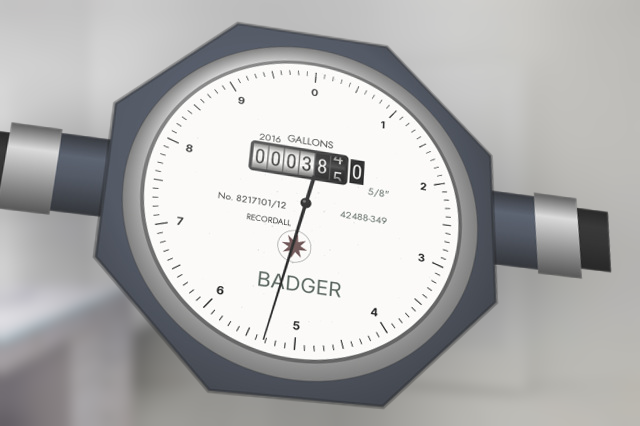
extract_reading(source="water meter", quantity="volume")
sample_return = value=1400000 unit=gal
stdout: value=3845.3 unit=gal
